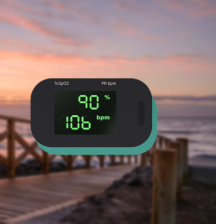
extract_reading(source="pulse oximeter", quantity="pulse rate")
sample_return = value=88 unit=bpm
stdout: value=106 unit=bpm
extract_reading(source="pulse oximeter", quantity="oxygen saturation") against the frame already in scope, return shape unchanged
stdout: value=90 unit=%
